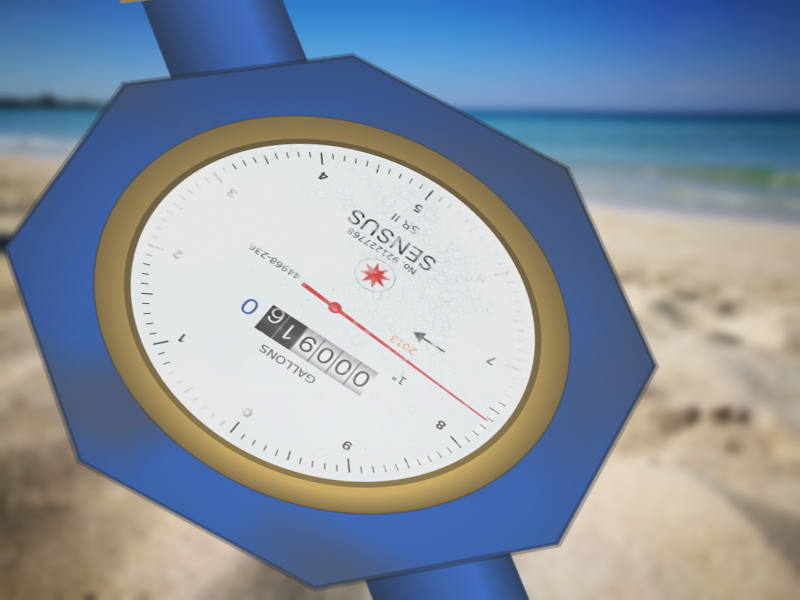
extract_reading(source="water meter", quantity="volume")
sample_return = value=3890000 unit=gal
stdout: value=9157.6 unit=gal
